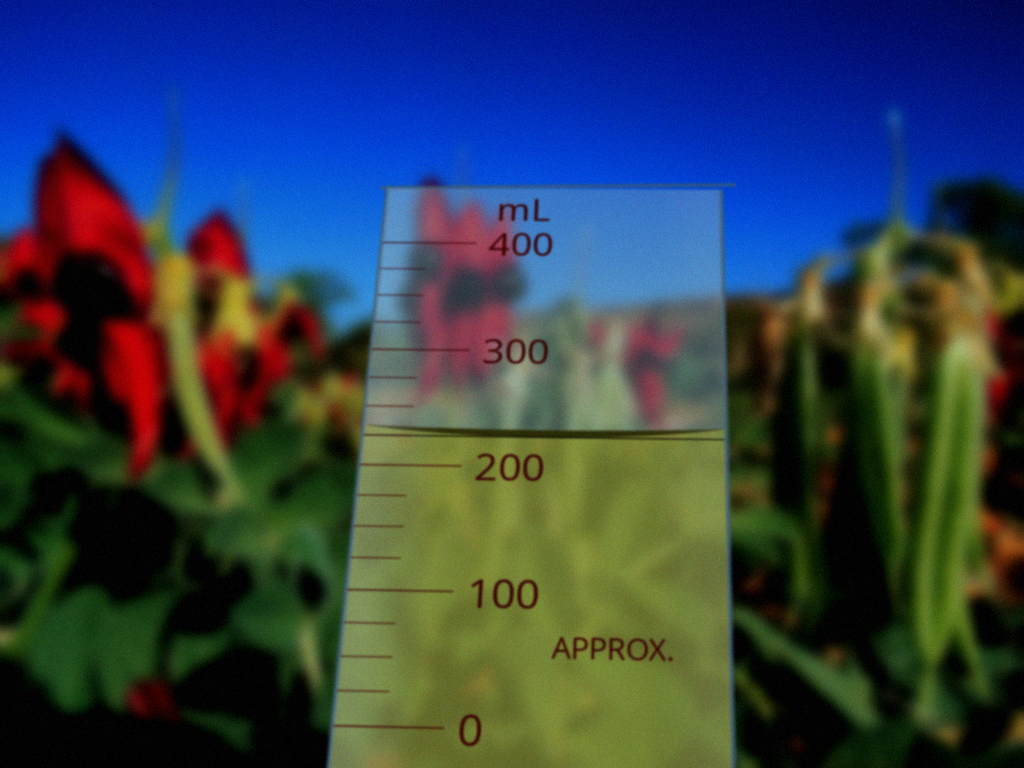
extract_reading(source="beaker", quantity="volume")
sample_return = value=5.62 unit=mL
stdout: value=225 unit=mL
